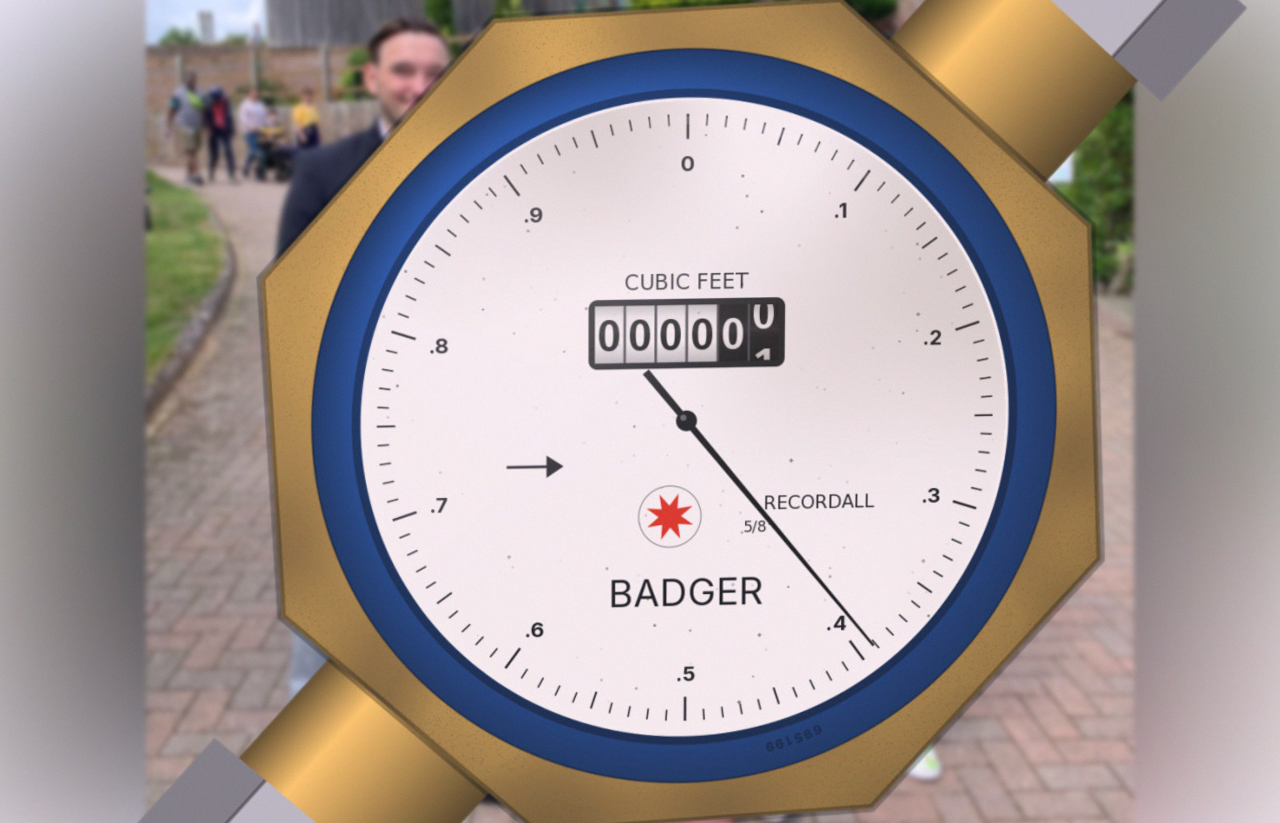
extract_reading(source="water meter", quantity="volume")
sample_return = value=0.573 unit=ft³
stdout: value=0.39 unit=ft³
